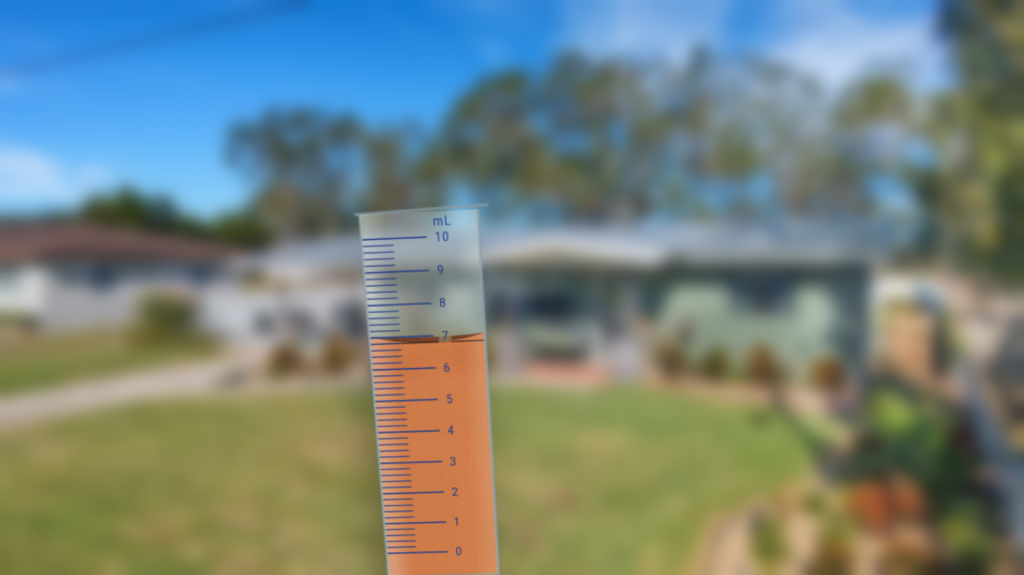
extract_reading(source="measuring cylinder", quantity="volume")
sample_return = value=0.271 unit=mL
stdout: value=6.8 unit=mL
